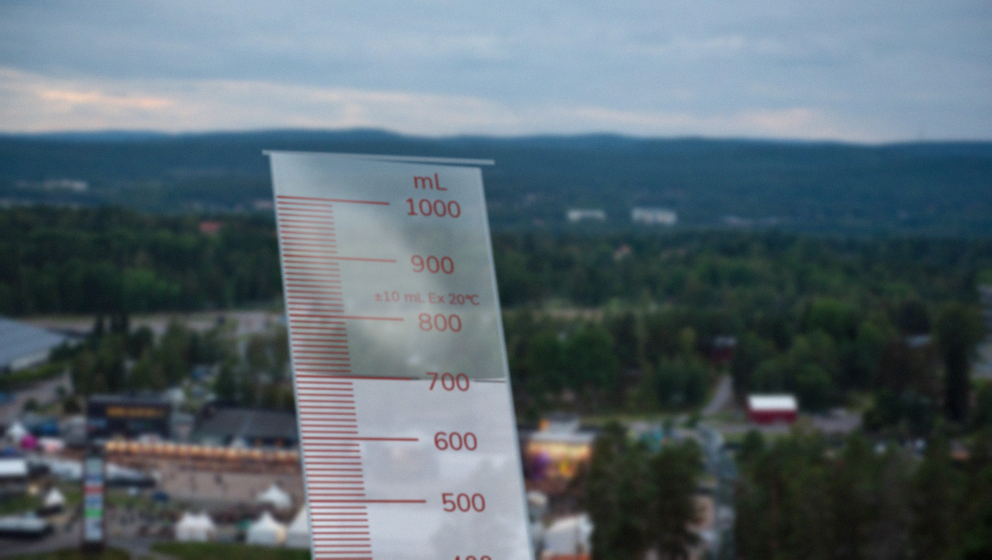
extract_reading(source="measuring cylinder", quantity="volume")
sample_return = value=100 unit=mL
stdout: value=700 unit=mL
